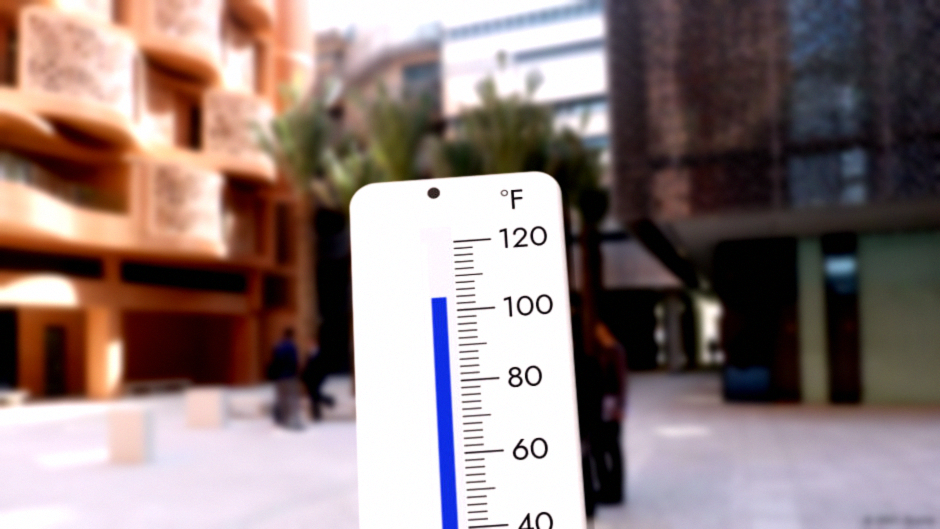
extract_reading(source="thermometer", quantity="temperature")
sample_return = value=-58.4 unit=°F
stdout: value=104 unit=°F
